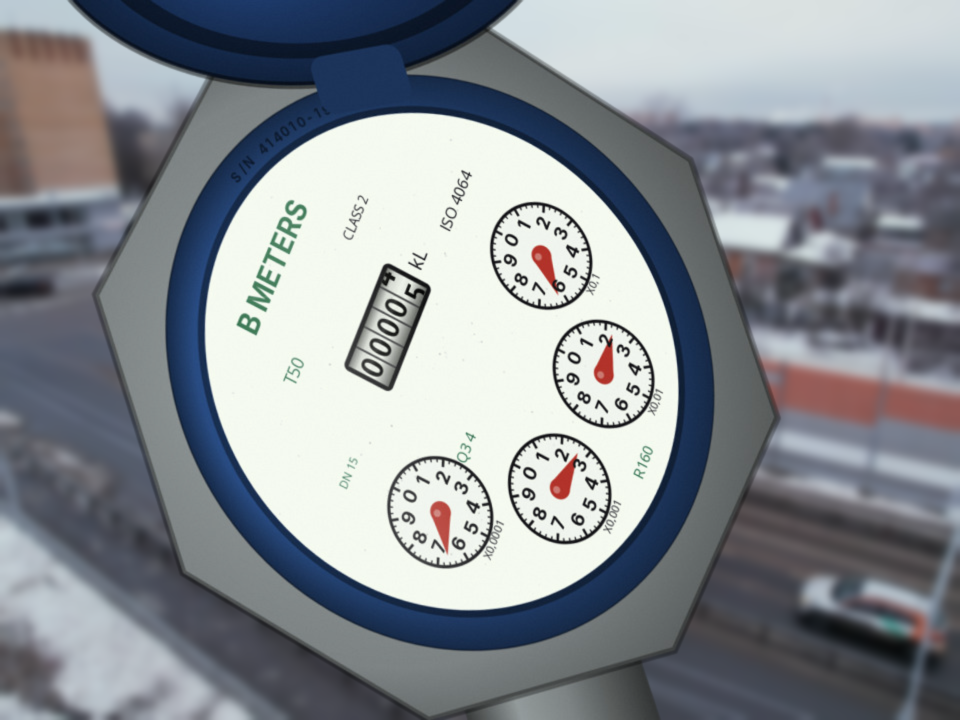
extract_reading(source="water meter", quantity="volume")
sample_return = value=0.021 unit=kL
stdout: value=4.6226 unit=kL
